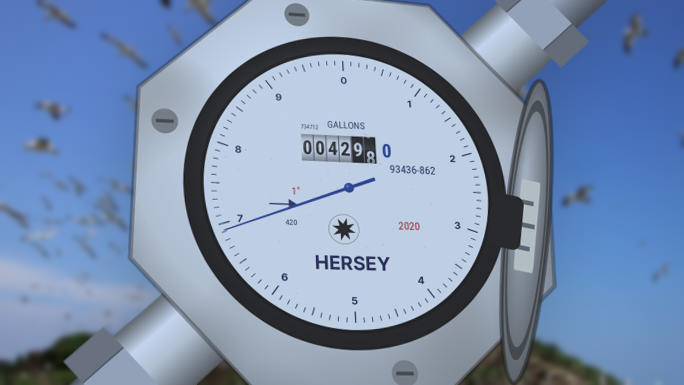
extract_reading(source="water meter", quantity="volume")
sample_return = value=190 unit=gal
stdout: value=42976.9 unit=gal
